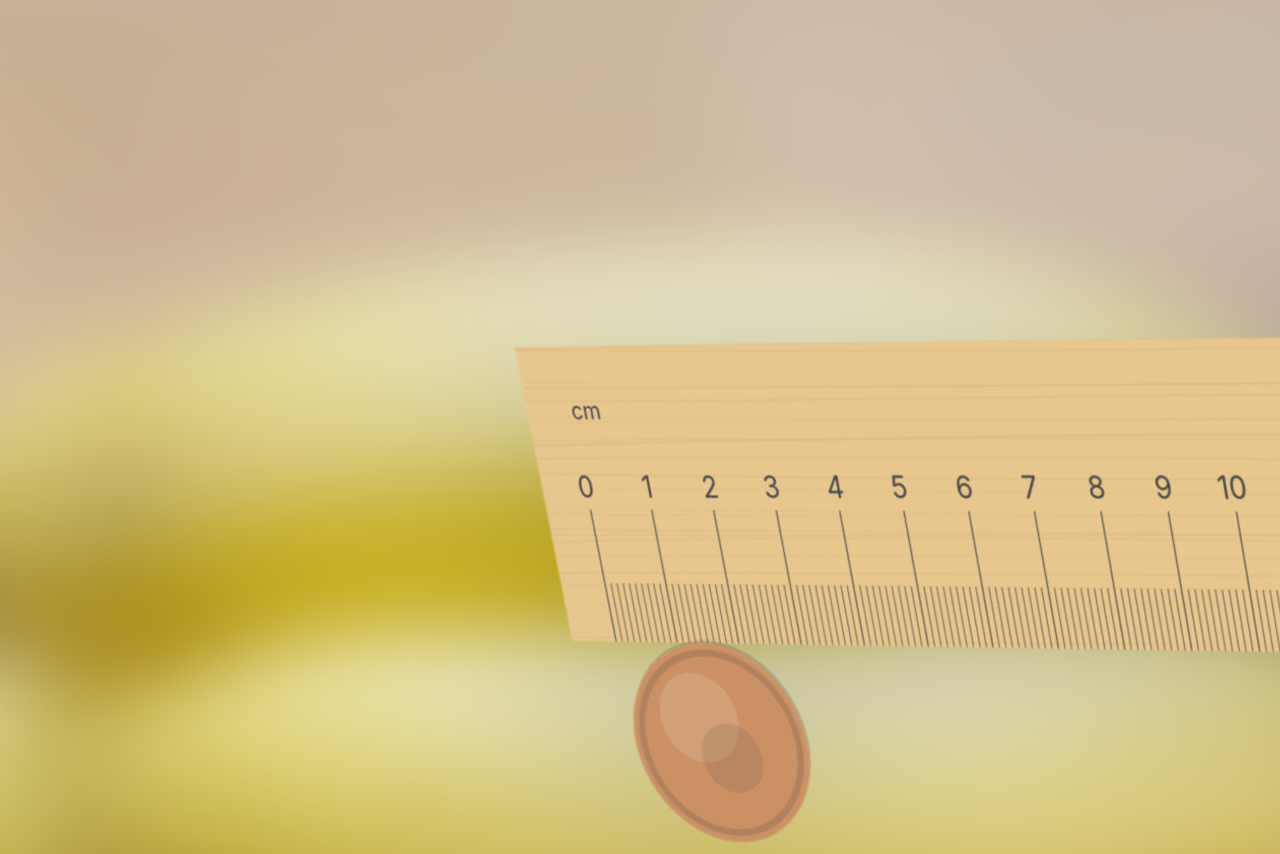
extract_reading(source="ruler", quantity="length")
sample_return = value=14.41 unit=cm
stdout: value=2.8 unit=cm
